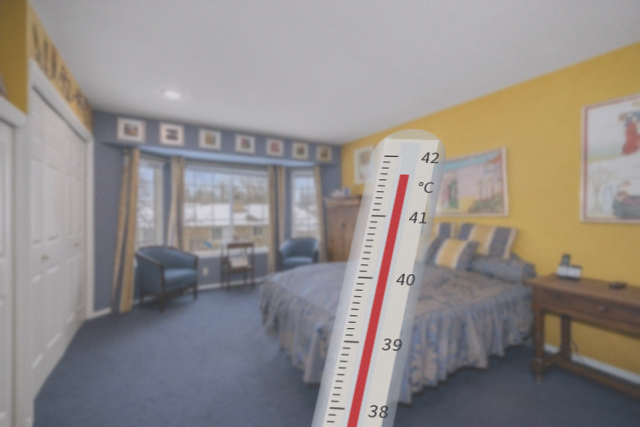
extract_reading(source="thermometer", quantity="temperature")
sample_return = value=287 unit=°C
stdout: value=41.7 unit=°C
